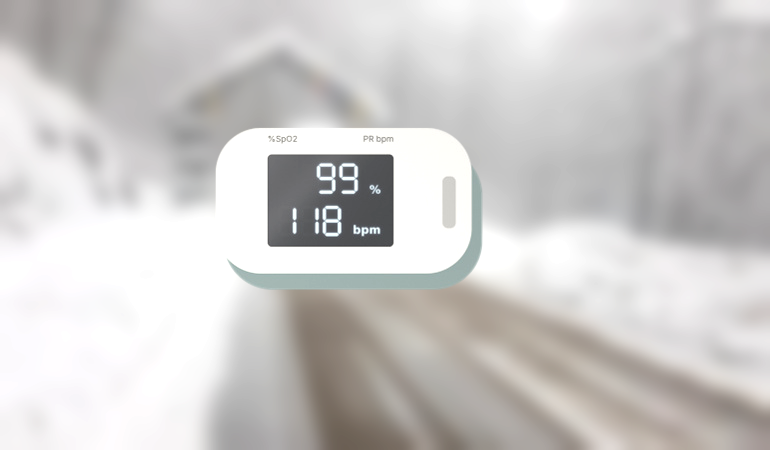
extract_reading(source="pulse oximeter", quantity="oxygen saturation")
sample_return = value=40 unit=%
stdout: value=99 unit=%
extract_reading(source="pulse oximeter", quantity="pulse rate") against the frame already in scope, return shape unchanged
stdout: value=118 unit=bpm
